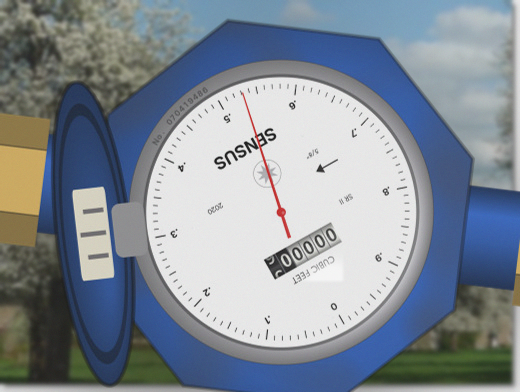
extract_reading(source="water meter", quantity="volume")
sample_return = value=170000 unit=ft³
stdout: value=5.53 unit=ft³
